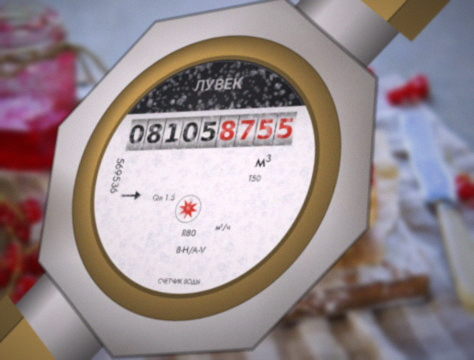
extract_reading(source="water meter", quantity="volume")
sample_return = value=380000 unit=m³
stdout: value=8105.8755 unit=m³
